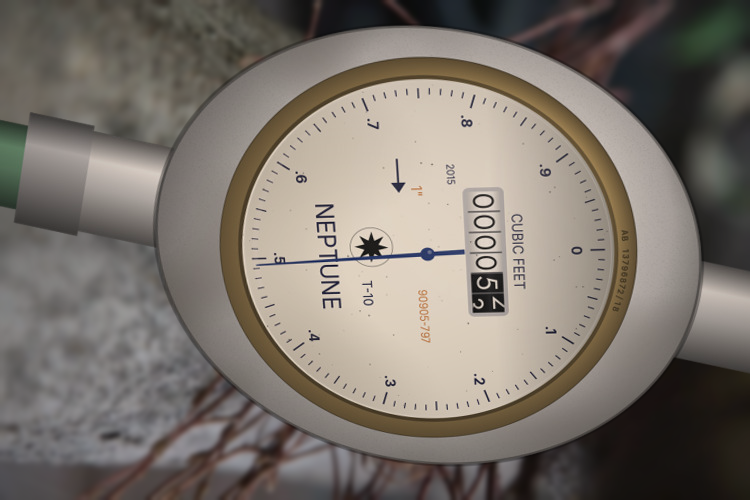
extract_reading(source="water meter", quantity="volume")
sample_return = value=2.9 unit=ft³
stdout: value=52.49 unit=ft³
